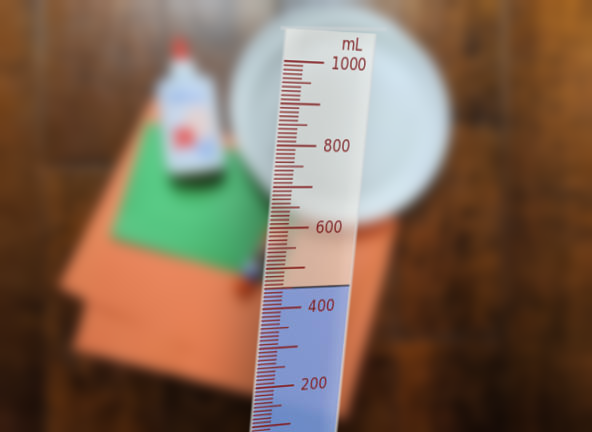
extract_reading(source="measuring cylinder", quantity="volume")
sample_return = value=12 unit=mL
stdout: value=450 unit=mL
